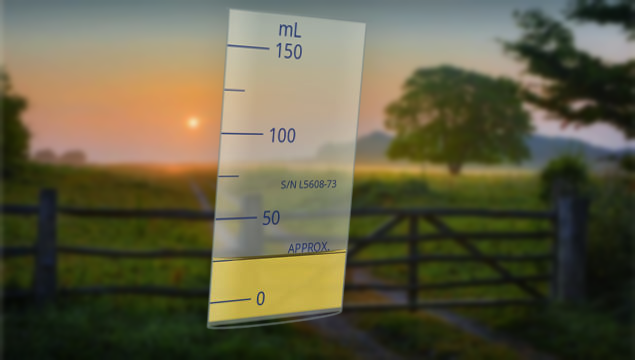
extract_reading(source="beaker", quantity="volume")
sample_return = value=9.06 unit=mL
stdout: value=25 unit=mL
